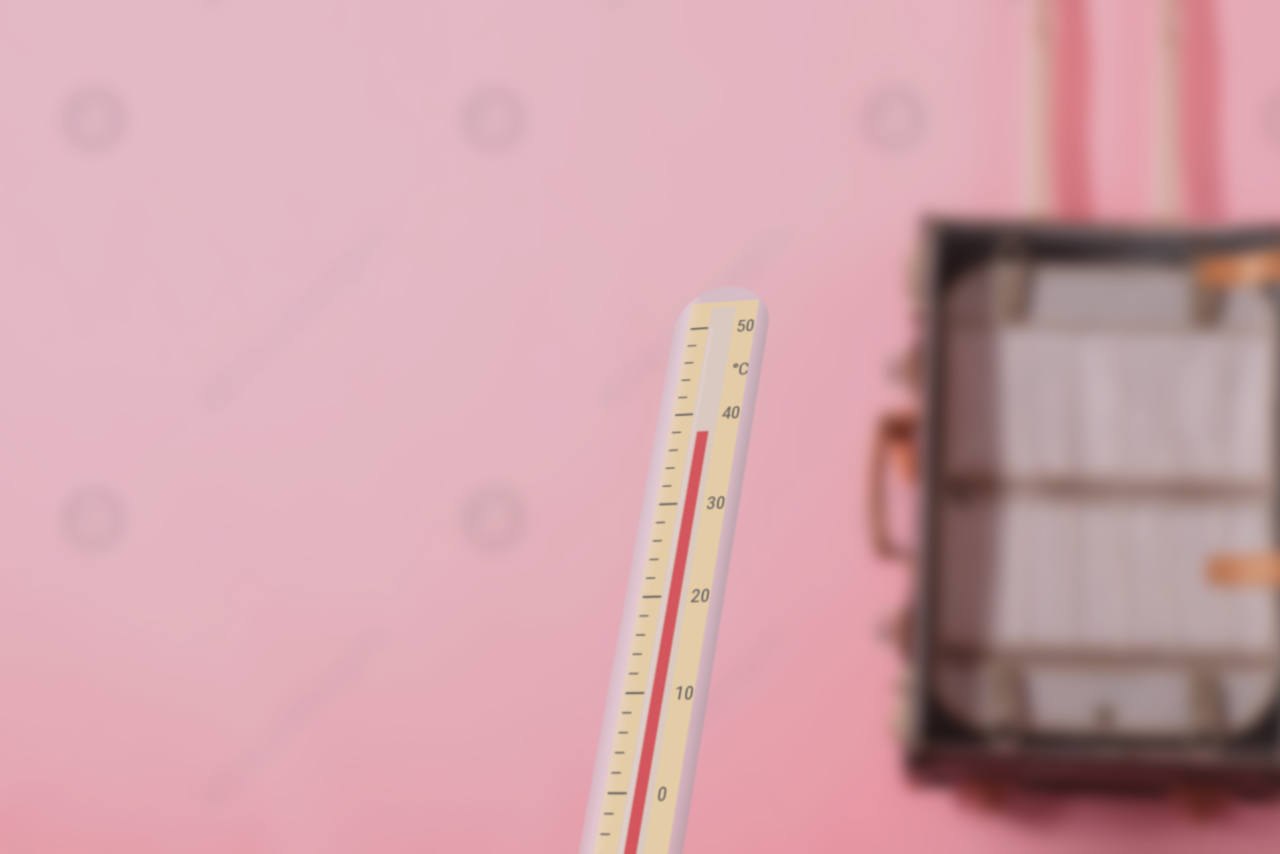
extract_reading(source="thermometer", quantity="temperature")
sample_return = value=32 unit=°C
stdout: value=38 unit=°C
